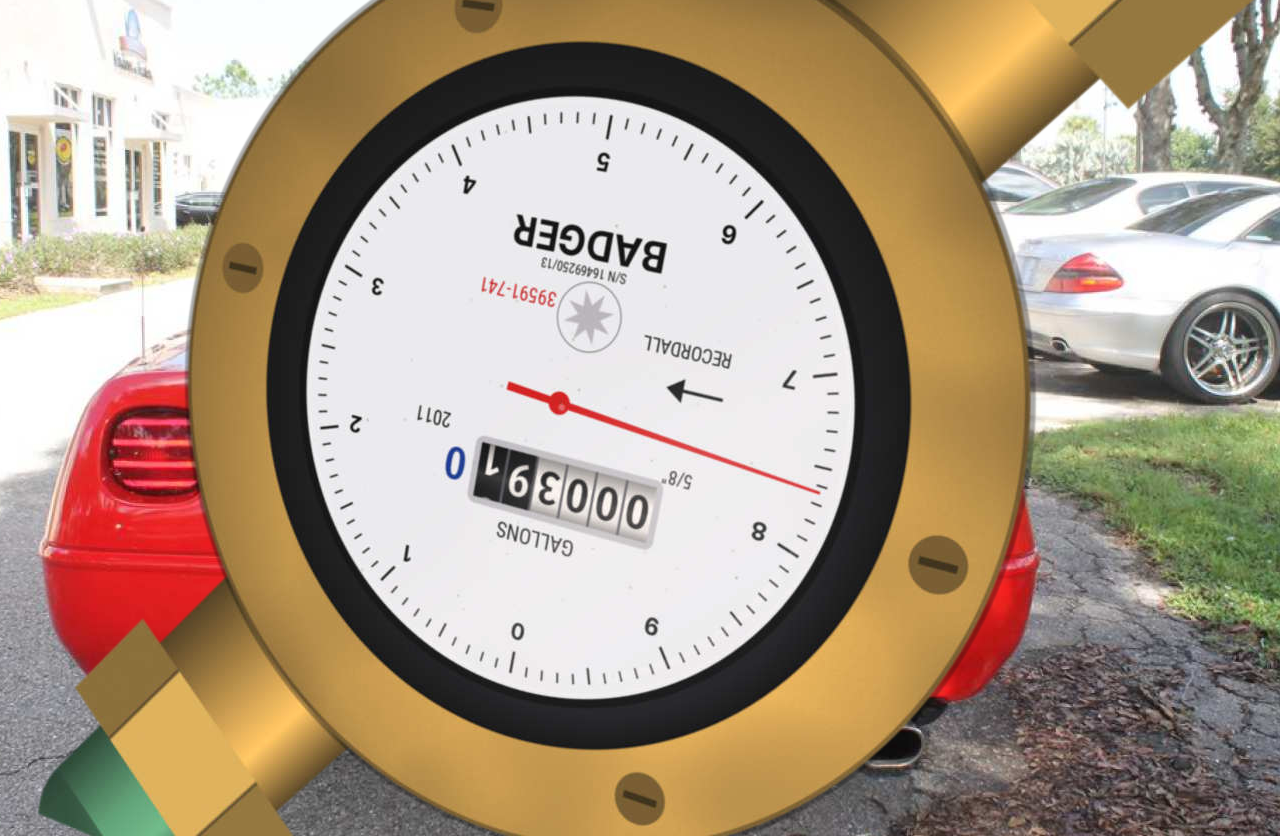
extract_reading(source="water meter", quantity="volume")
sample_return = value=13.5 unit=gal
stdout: value=3907.6 unit=gal
